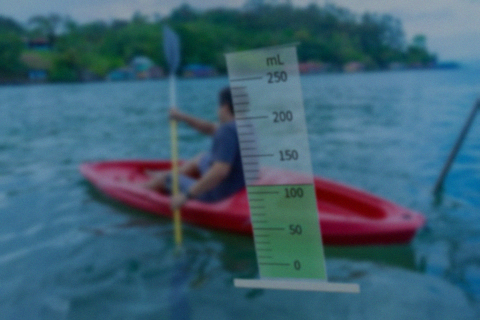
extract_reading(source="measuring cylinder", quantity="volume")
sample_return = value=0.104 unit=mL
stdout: value=110 unit=mL
